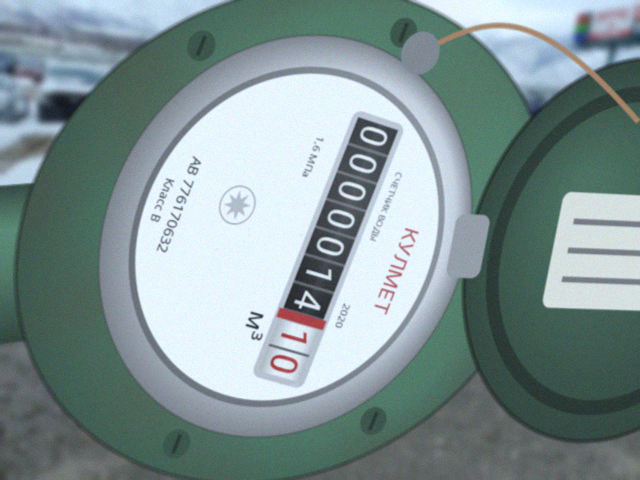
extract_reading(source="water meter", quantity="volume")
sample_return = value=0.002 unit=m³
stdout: value=14.10 unit=m³
